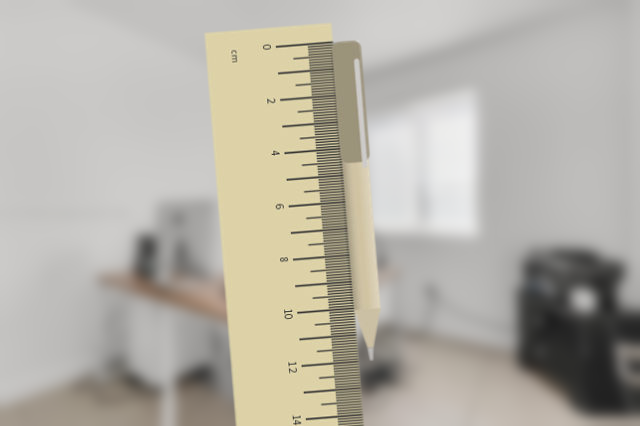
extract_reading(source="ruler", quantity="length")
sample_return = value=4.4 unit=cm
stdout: value=12 unit=cm
